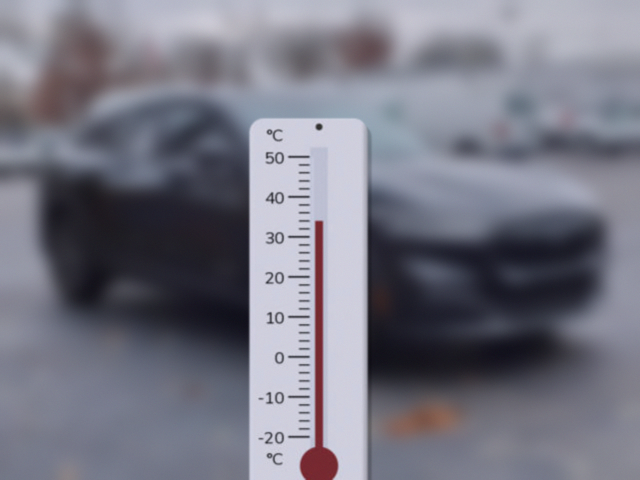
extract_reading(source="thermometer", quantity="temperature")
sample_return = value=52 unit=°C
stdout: value=34 unit=°C
